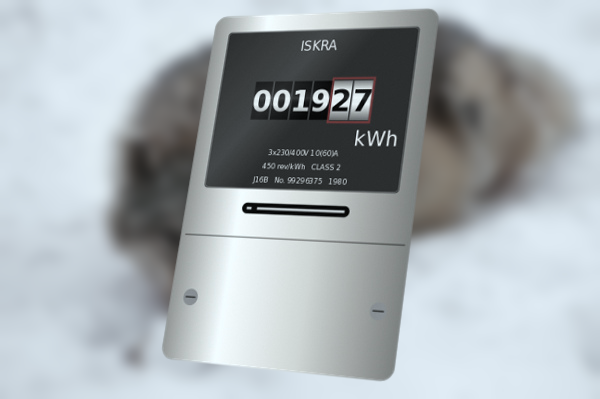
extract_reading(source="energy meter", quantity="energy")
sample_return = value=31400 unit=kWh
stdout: value=19.27 unit=kWh
